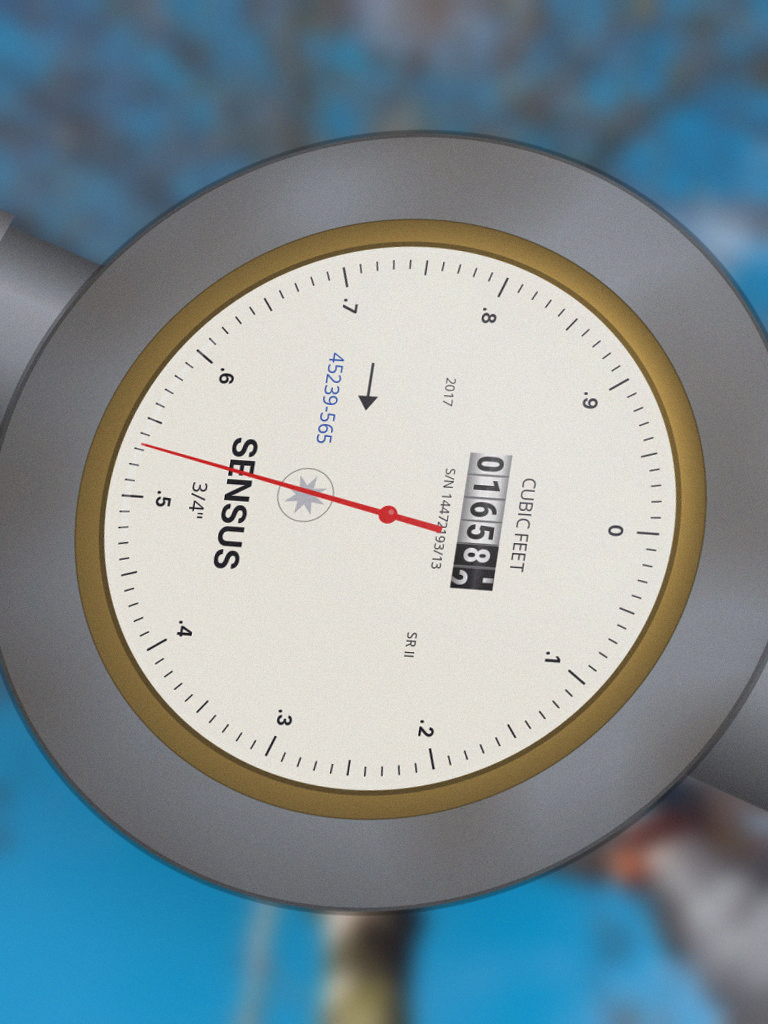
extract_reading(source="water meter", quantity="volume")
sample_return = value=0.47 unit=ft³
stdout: value=16581.53 unit=ft³
